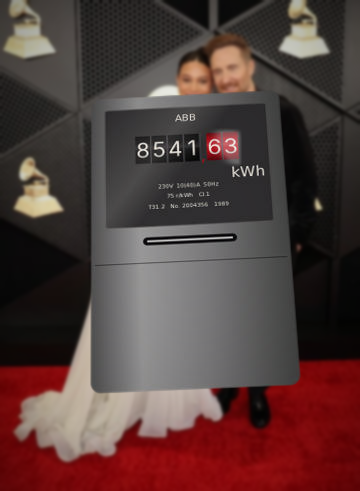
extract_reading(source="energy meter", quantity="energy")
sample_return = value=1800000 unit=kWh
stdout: value=8541.63 unit=kWh
